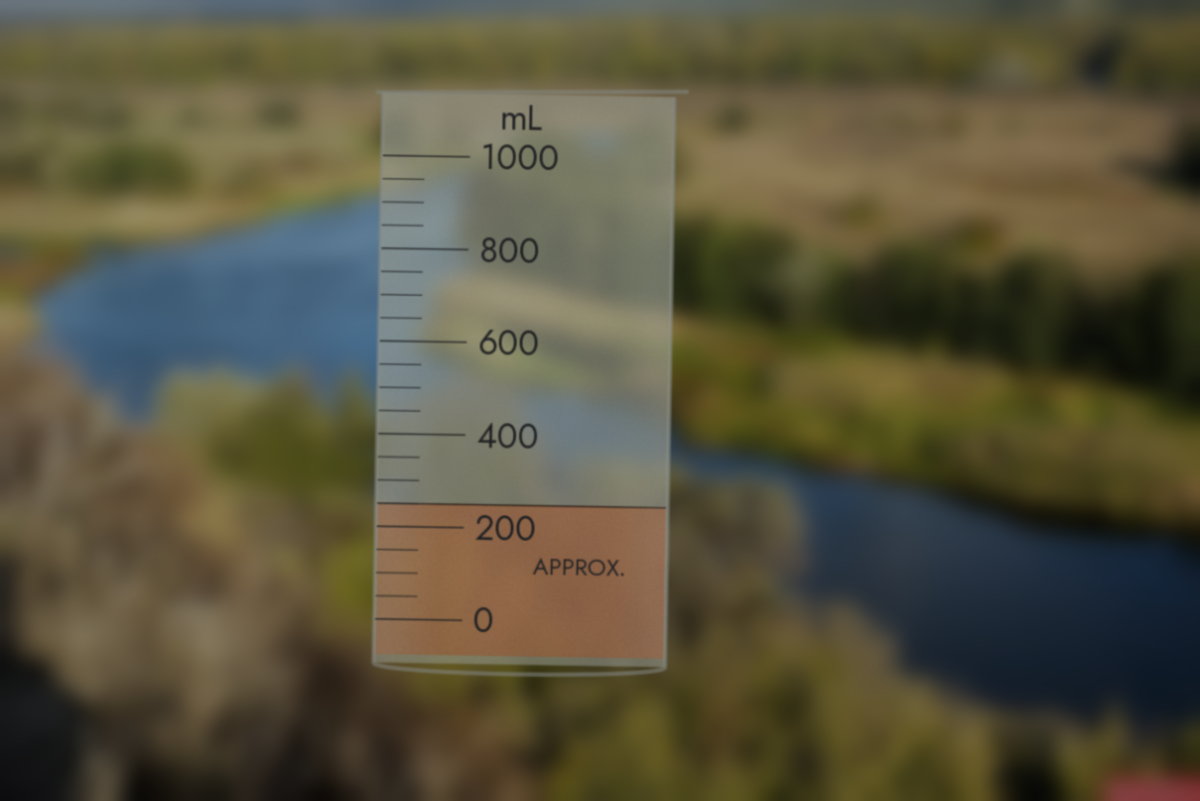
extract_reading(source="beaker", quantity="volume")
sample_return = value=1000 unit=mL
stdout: value=250 unit=mL
